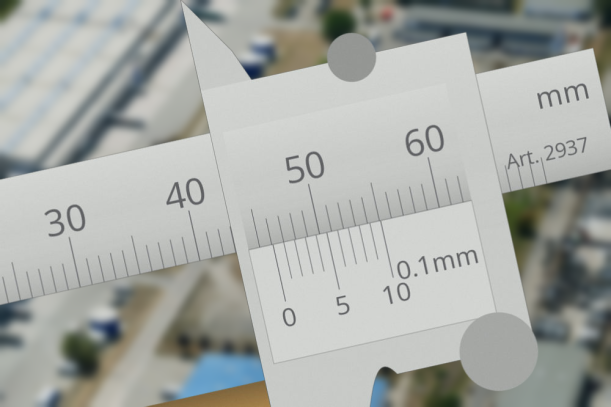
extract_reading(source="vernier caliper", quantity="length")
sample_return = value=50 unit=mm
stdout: value=46.1 unit=mm
